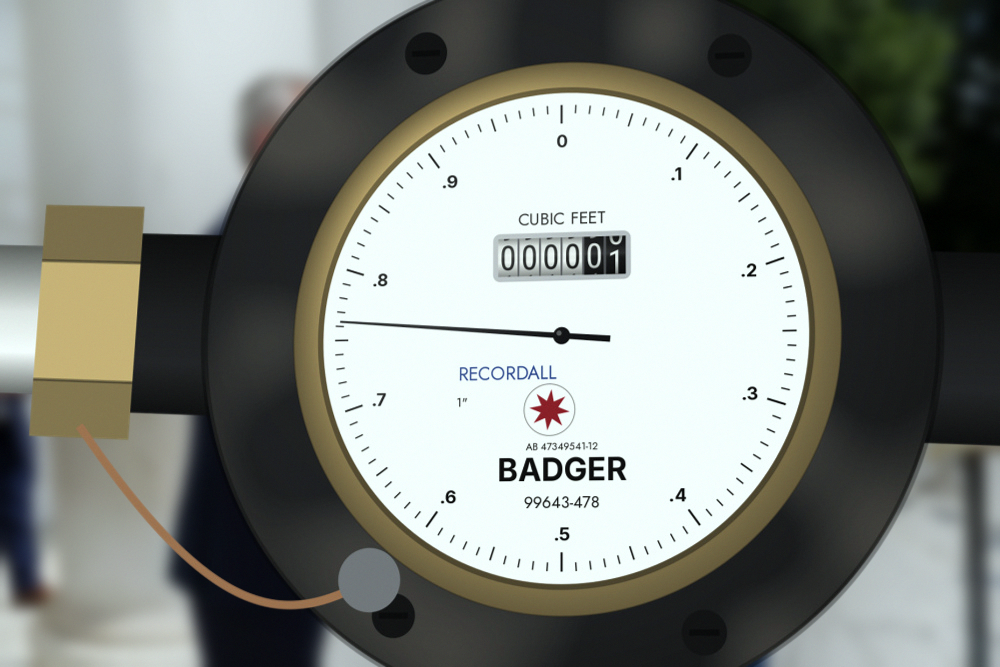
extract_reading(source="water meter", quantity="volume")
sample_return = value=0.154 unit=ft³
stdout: value=0.76 unit=ft³
